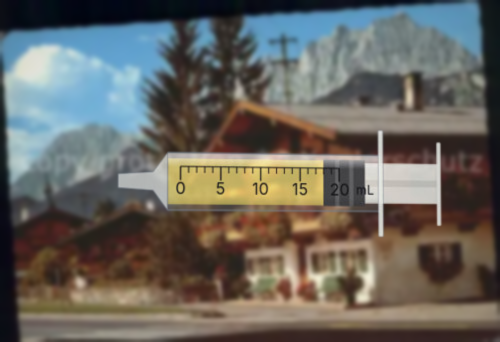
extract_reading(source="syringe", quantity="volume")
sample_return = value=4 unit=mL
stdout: value=18 unit=mL
